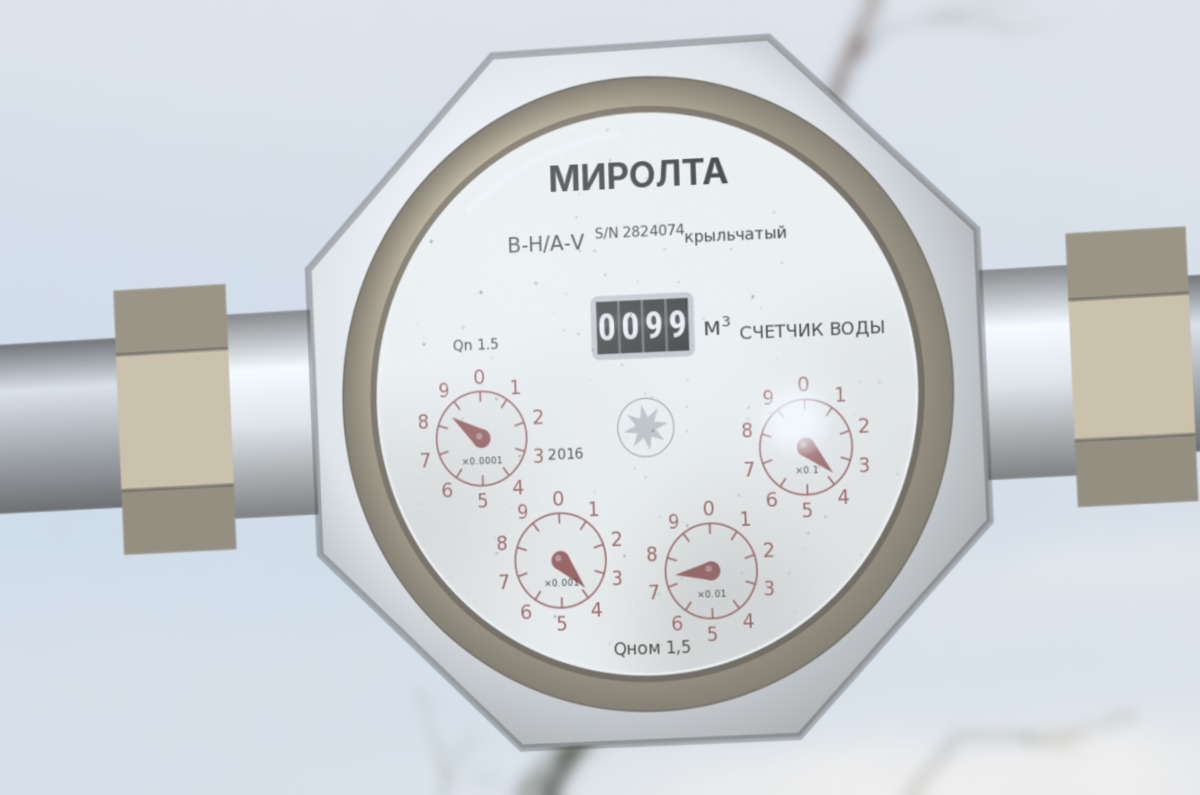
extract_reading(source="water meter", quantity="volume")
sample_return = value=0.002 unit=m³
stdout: value=99.3738 unit=m³
